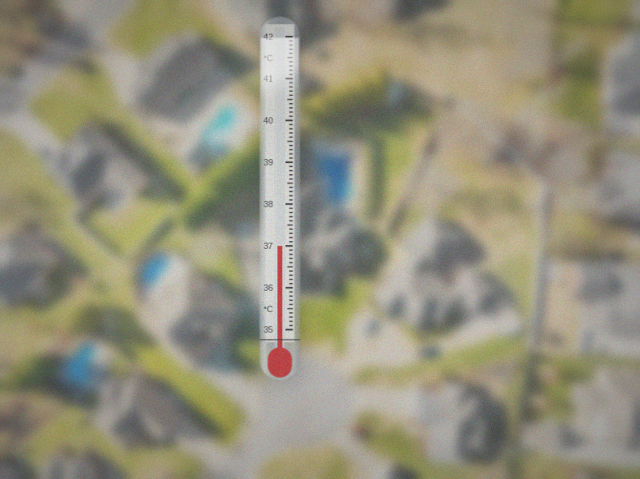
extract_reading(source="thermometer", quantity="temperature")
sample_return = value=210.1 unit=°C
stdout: value=37 unit=°C
